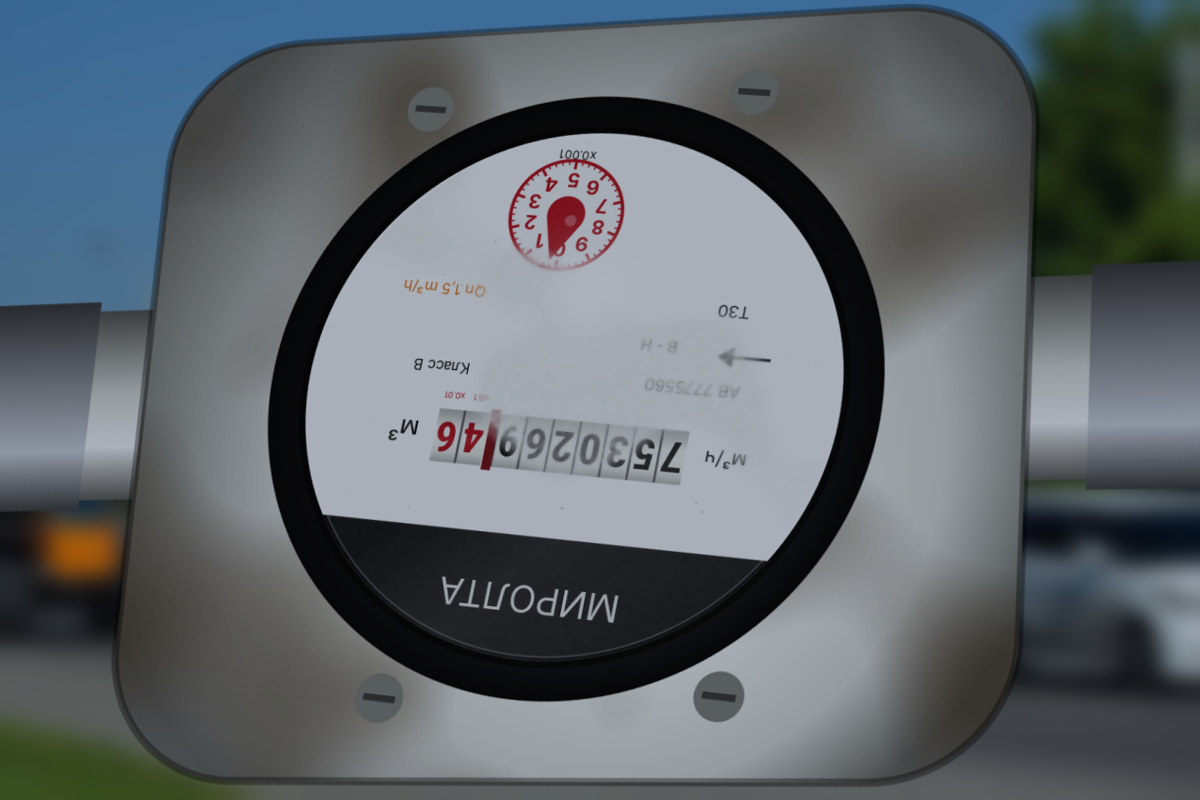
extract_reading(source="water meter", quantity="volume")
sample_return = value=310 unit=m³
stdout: value=7530269.460 unit=m³
